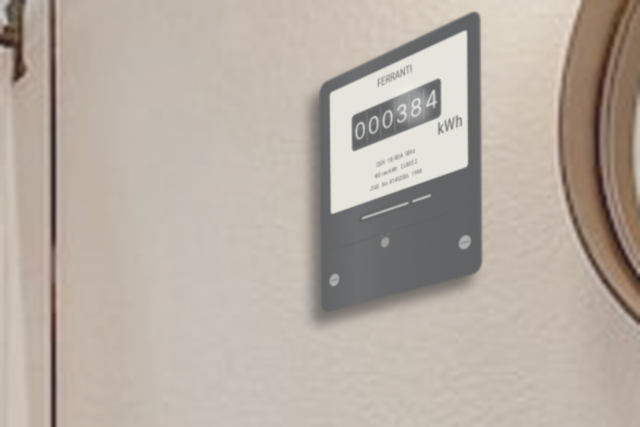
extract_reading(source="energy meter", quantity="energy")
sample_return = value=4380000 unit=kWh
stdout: value=384 unit=kWh
